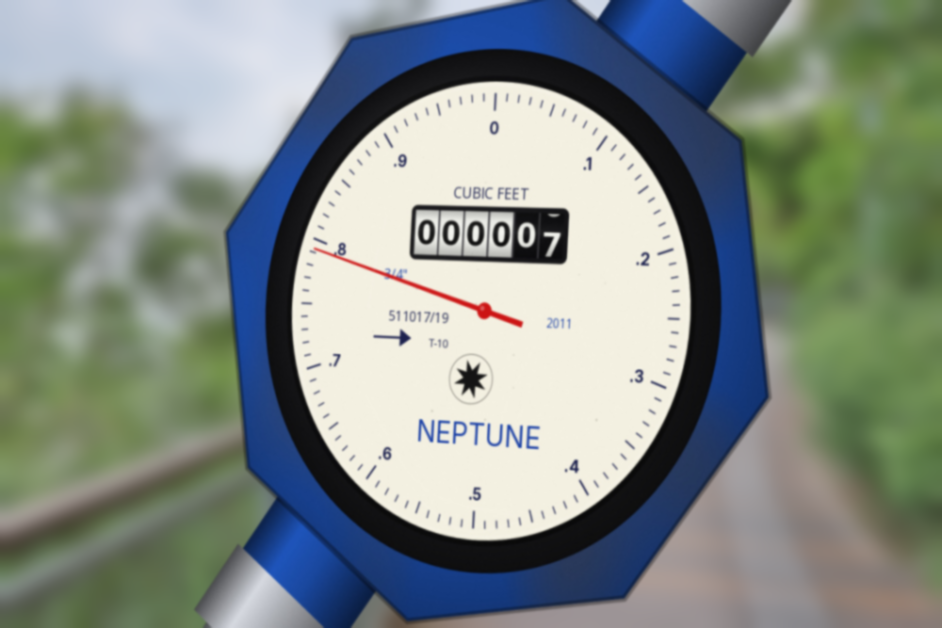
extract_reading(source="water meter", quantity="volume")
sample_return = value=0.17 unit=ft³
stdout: value=6.79 unit=ft³
